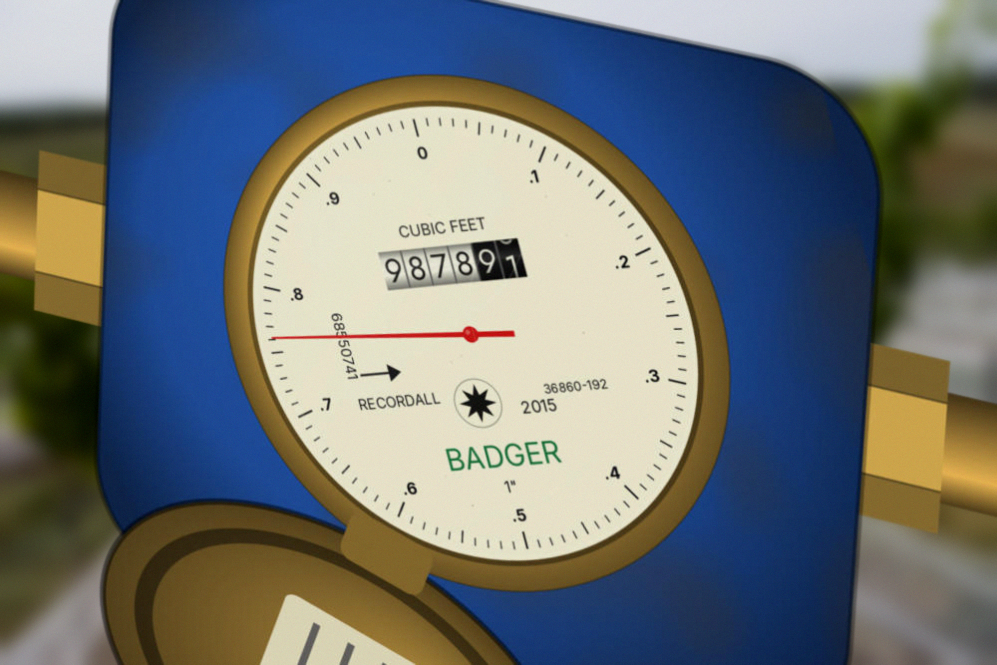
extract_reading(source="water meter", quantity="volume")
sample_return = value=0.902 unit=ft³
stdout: value=987890.76 unit=ft³
